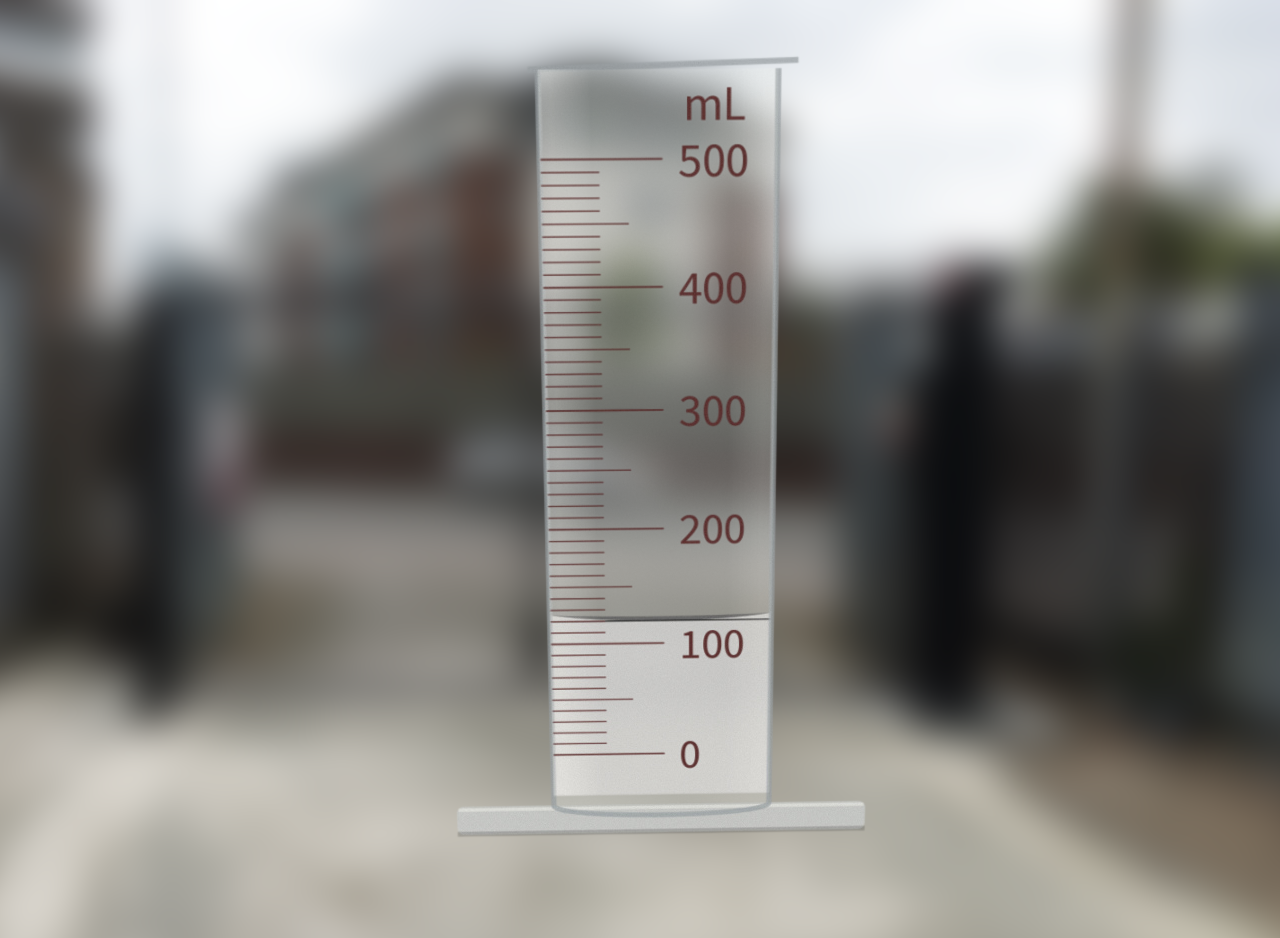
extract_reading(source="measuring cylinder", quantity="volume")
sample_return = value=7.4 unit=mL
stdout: value=120 unit=mL
